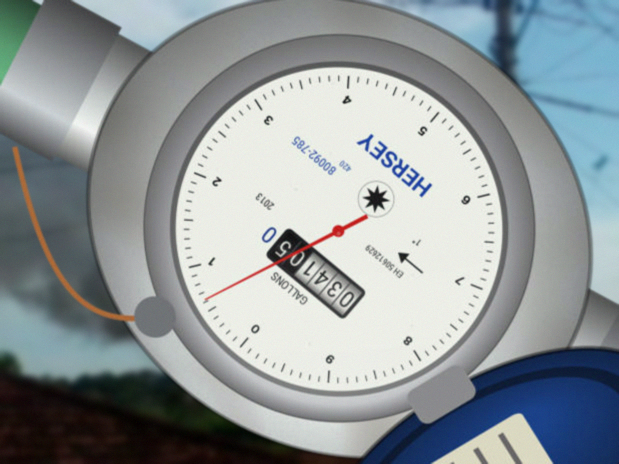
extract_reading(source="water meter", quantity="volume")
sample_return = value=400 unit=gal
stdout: value=341050.6 unit=gal
